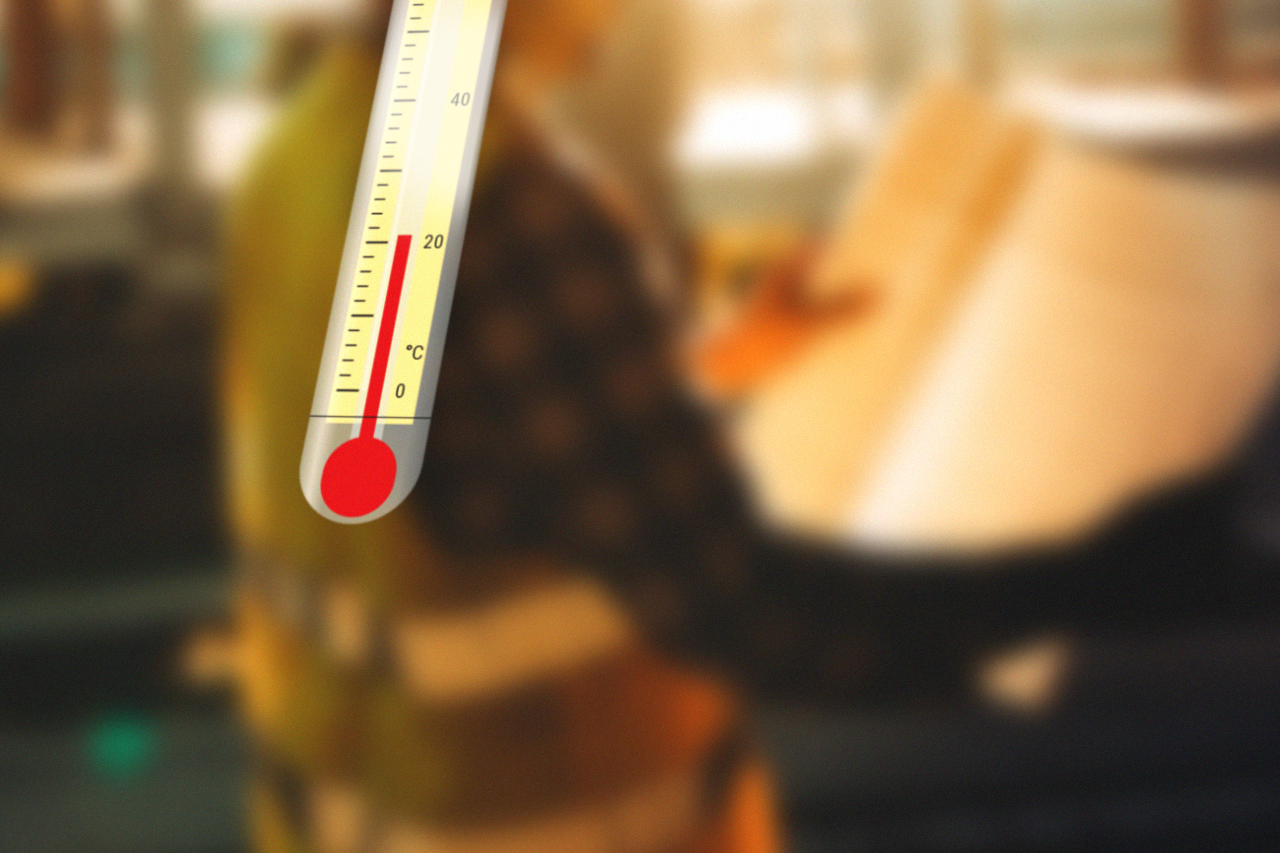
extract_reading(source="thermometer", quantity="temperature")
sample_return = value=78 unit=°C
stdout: value=21 unit=°C
